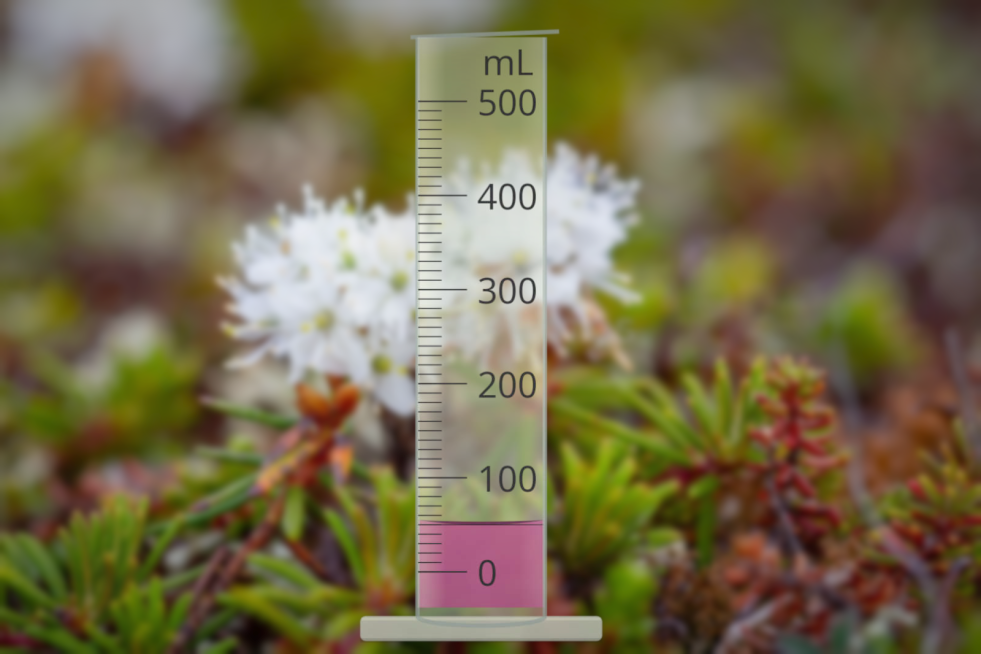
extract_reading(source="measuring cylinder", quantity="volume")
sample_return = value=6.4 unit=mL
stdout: value=50 unit=mL
